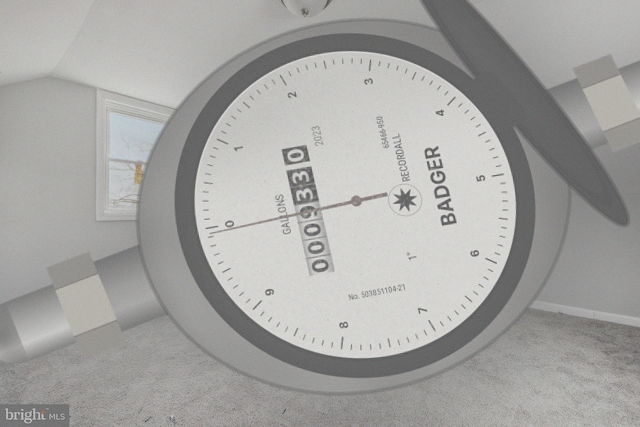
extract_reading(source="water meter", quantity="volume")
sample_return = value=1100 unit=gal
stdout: value=9329.9 unit=gal
